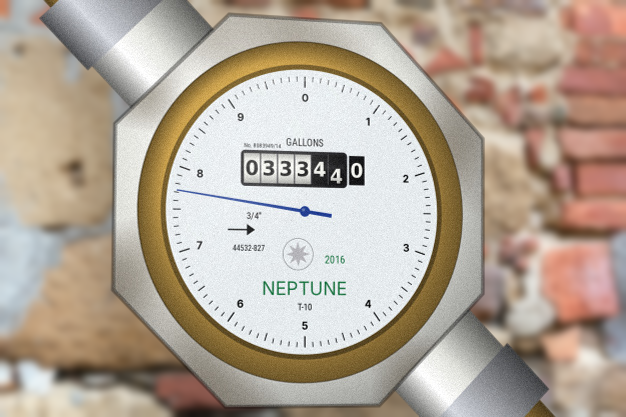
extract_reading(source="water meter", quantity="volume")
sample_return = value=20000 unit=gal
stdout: value=333437.7 unit=gal
